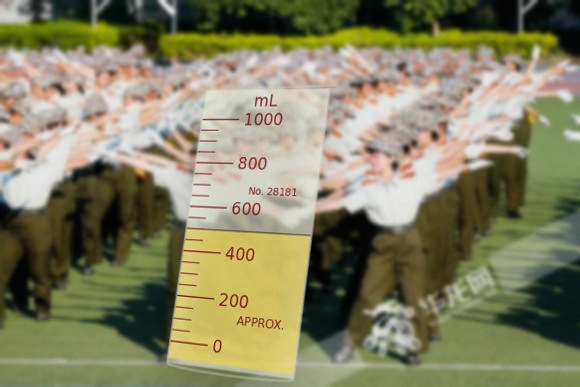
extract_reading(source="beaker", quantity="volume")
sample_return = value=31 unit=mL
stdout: value=500 unit=mL
